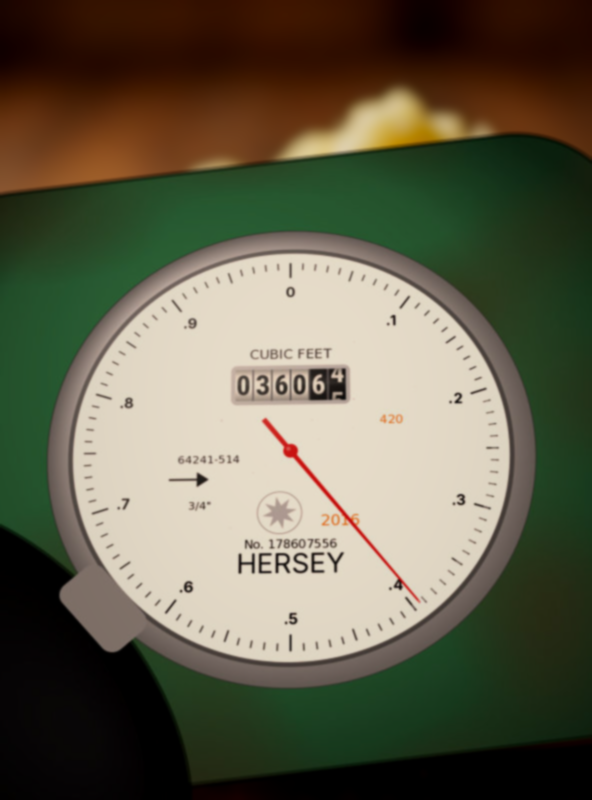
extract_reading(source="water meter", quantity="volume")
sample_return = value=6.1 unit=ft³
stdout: value=36064.39 unit=ft³
